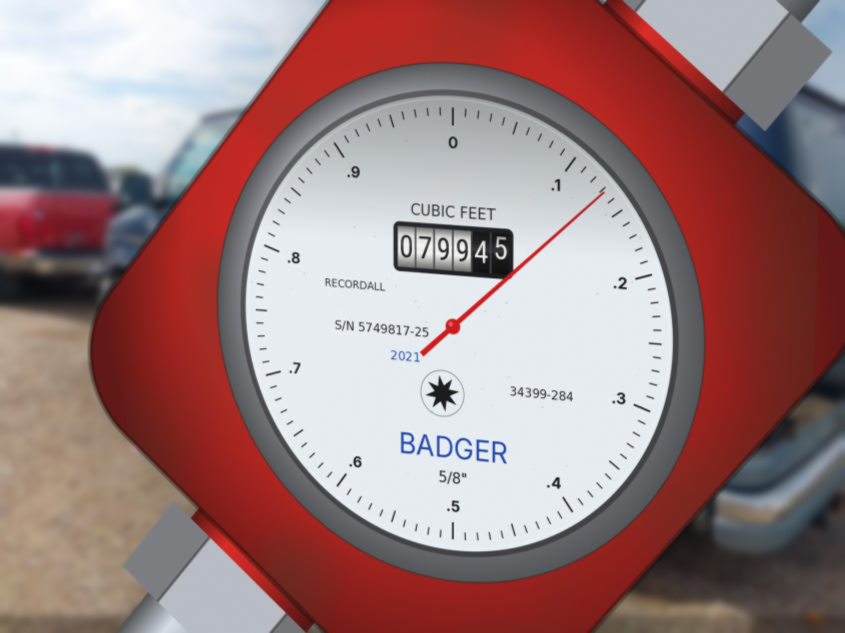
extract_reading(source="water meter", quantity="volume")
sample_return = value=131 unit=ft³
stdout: value=79945.13 unit=ft³
